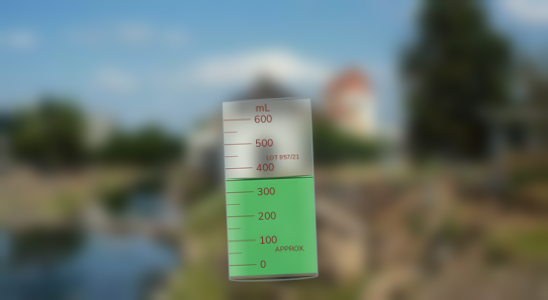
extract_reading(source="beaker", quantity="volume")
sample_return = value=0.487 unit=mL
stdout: value=350 unit=mL
